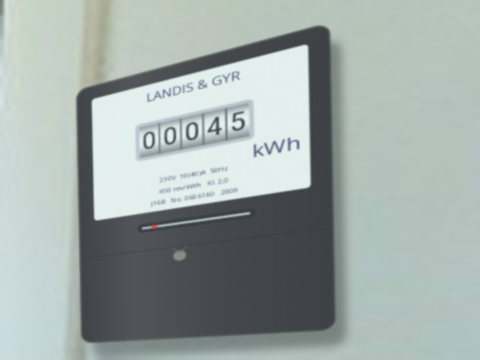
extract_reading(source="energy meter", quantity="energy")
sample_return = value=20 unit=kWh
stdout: value=45 unit=kWh
